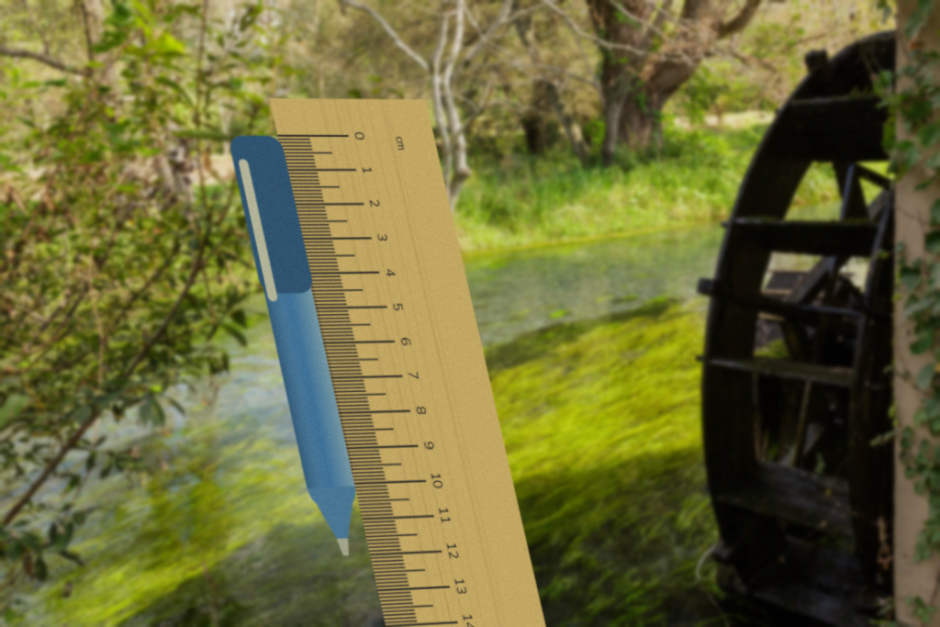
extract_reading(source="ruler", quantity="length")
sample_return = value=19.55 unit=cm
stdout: value=12 unit=cm
